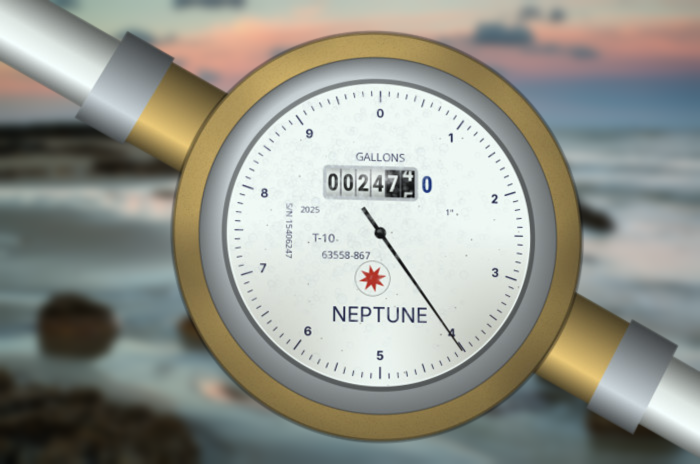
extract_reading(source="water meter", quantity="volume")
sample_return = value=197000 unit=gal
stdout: value=24744.0 unit=gal
